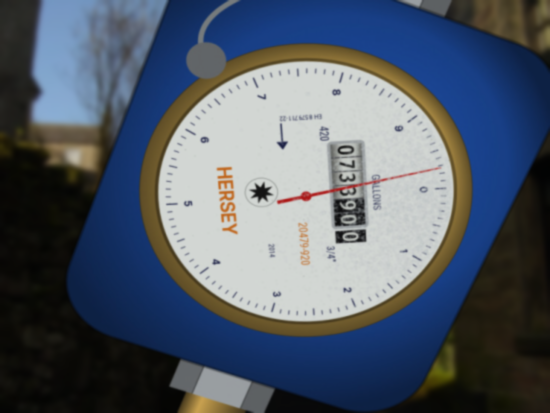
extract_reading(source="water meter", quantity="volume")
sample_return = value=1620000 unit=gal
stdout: value=733899.7 unit=gal
